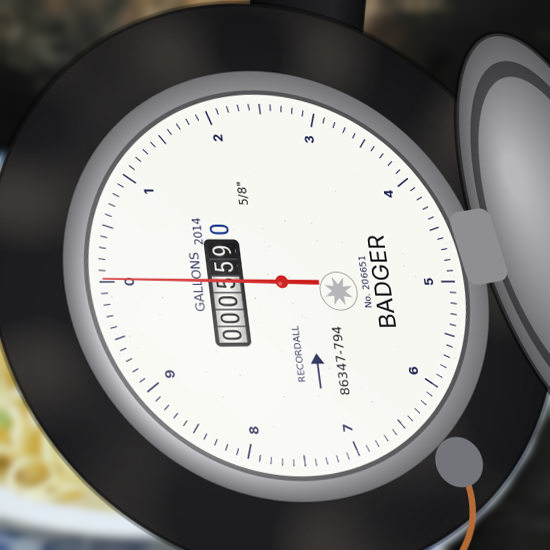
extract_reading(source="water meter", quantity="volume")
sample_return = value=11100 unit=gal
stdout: value=5590.0 unit=gal
